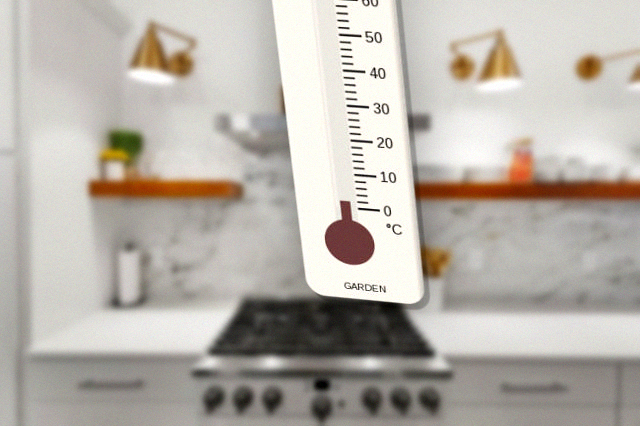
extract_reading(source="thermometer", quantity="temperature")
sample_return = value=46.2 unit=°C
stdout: value=2 unit=°C
